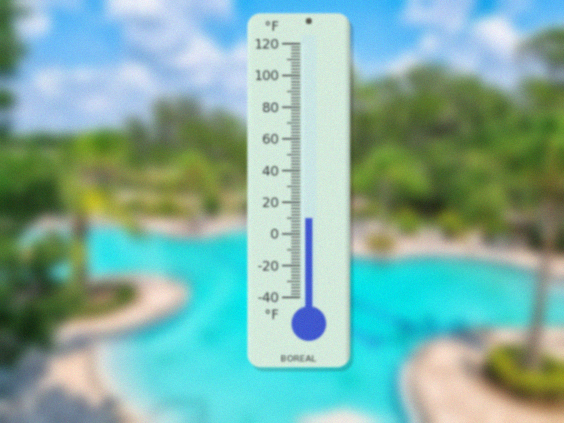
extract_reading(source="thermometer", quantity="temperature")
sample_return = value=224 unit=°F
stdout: value=10 unit=°F
